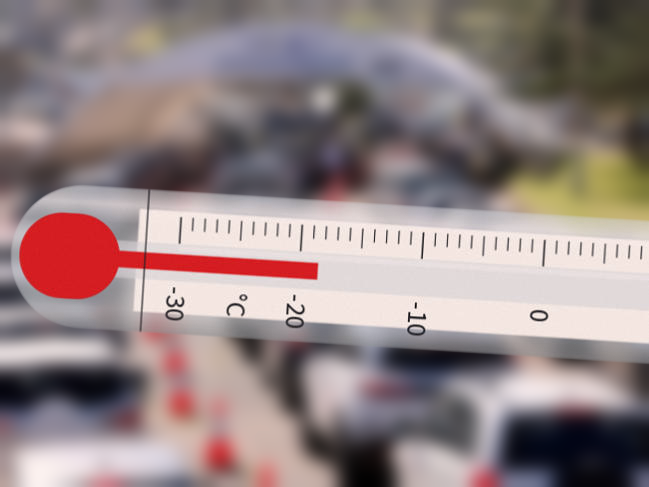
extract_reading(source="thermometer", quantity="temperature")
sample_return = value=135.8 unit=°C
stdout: value=-18.5 unit=°C
